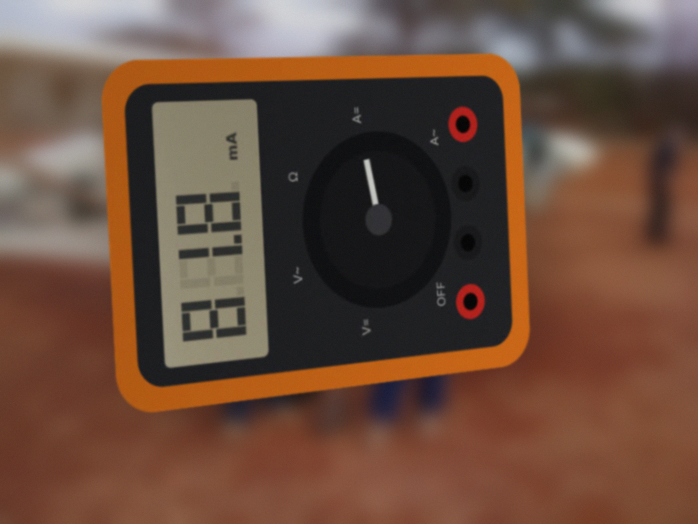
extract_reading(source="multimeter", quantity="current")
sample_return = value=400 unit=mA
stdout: value=81.8 unit=mA
